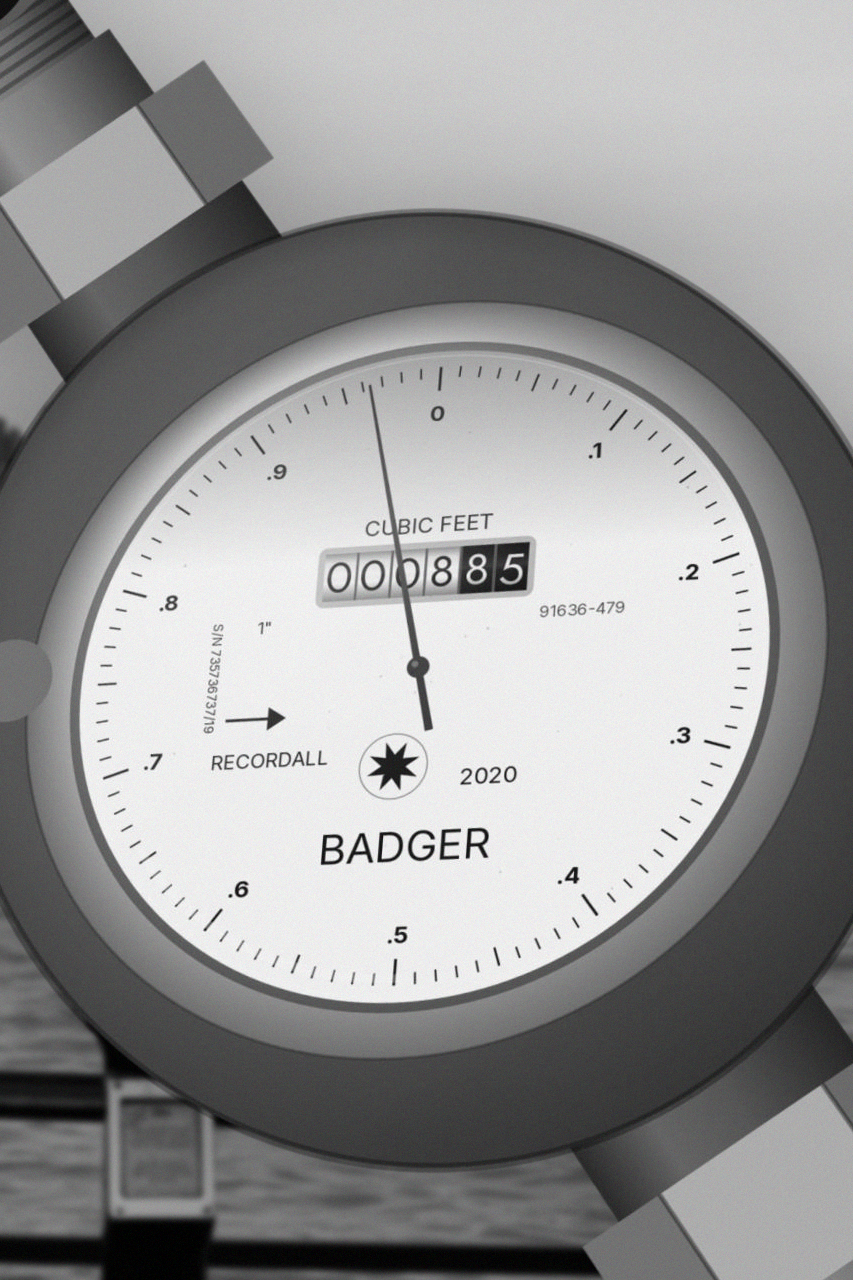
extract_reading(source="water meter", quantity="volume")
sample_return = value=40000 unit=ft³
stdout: value=884.96 unit=ft³
